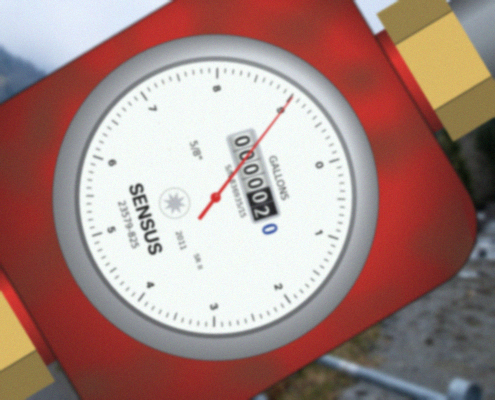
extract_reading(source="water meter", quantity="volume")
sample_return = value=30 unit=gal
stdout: value=19.0 unit=gal
